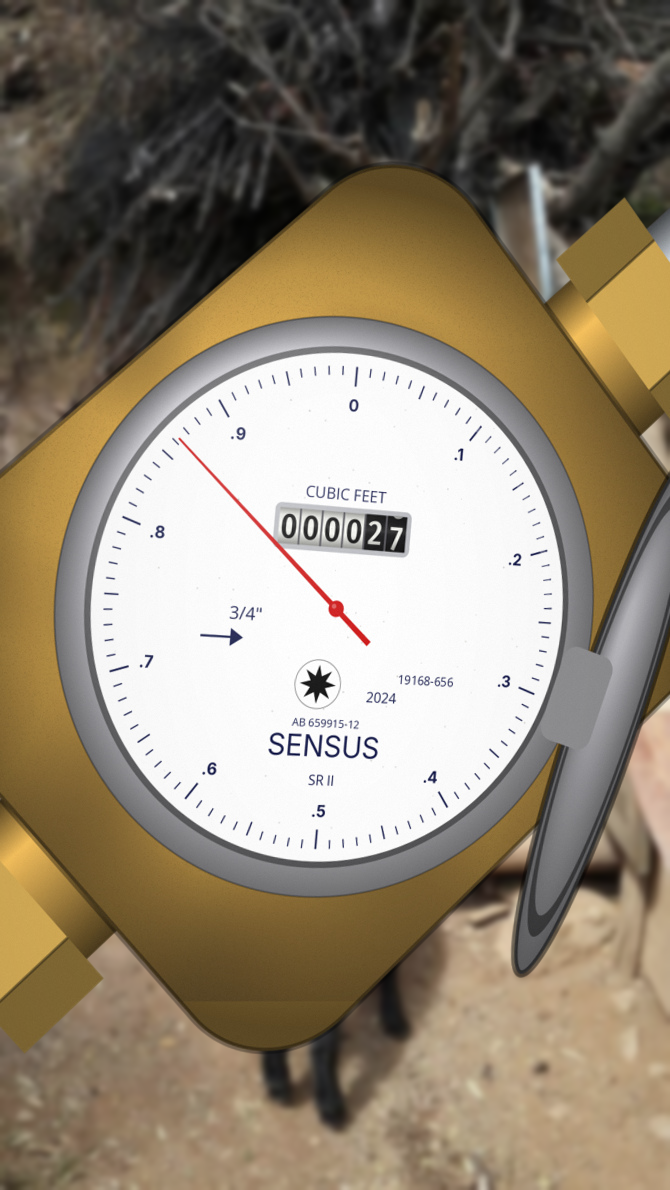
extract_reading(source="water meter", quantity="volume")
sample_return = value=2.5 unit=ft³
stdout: value=26.86 unit=ft³
